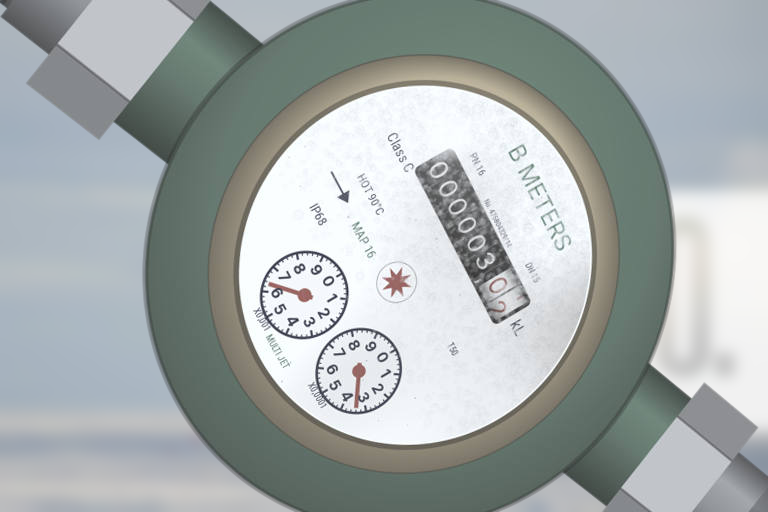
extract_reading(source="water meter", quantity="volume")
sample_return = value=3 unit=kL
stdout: value=3.0163 unit=kL
